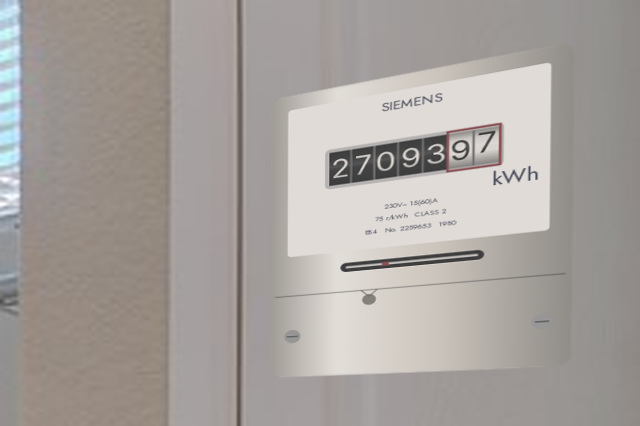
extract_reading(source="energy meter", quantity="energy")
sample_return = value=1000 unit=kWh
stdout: value=27093.97 unit=kWh
